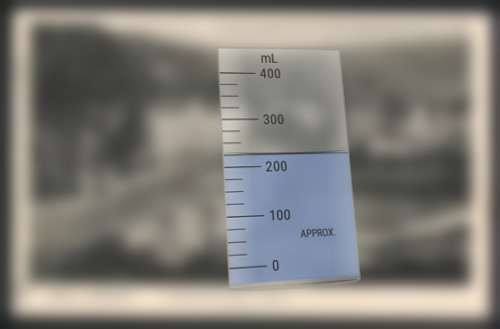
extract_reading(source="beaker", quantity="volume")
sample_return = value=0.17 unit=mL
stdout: value=225 unit=mL
